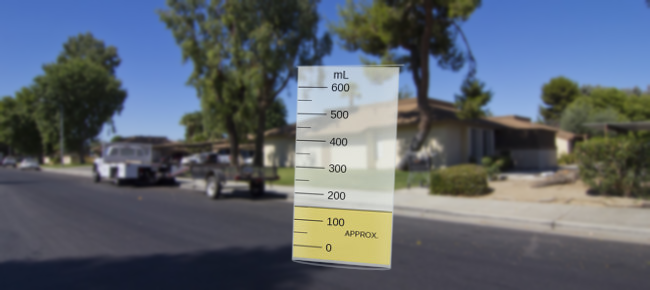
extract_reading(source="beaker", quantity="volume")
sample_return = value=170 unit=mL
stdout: value=150 unit=mL
